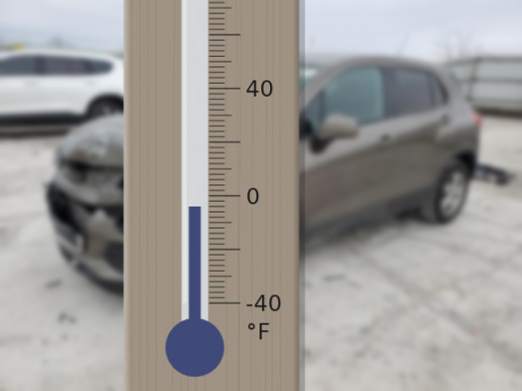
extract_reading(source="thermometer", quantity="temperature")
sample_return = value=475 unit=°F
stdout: value=-4 unit=°F
